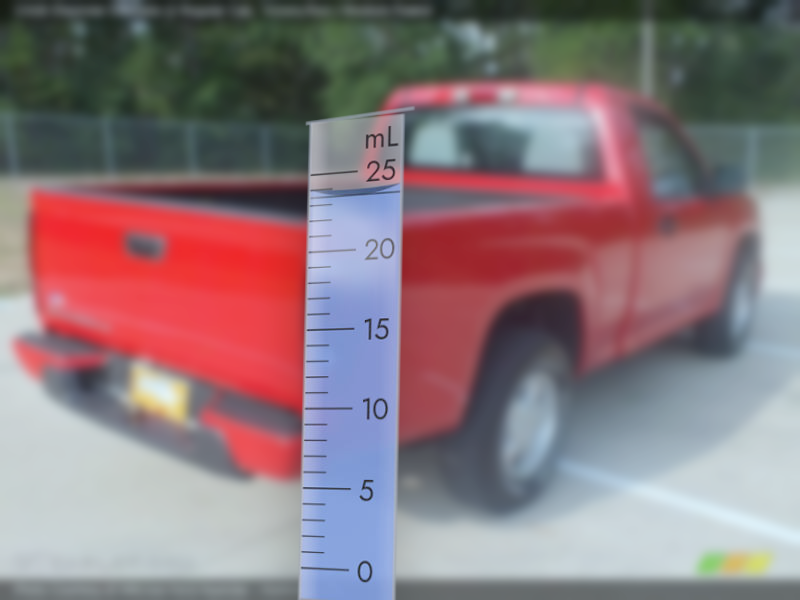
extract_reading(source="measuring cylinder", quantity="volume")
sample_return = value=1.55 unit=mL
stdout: value=23.5 unit=mL
